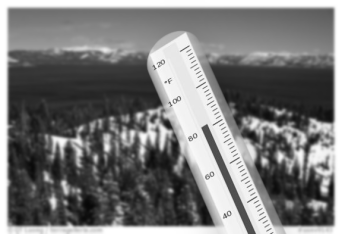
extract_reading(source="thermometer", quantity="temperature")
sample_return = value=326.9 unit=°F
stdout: value=82 unit=°F
